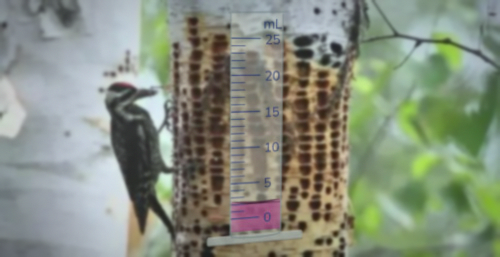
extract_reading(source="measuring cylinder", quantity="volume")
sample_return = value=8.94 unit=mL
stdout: value=2 unit=mL
